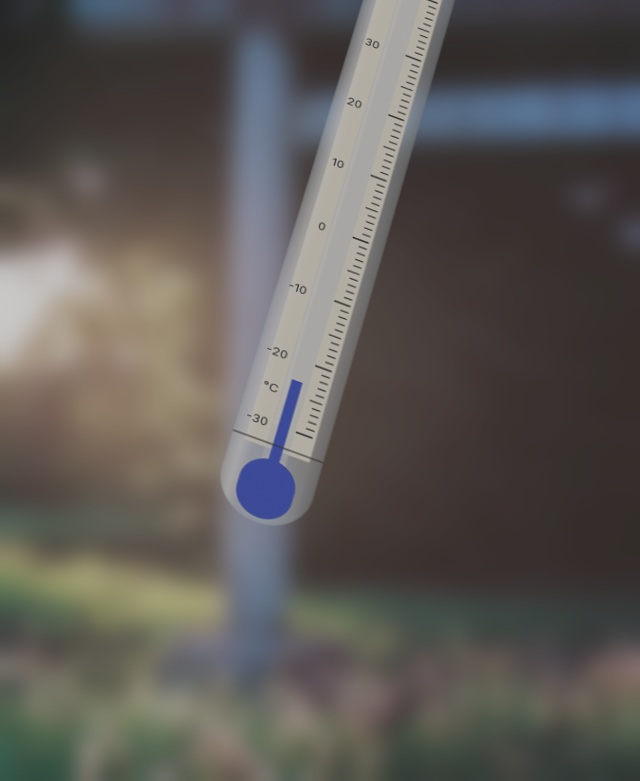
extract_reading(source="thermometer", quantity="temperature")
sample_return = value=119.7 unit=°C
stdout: value=-23 unit=°C
